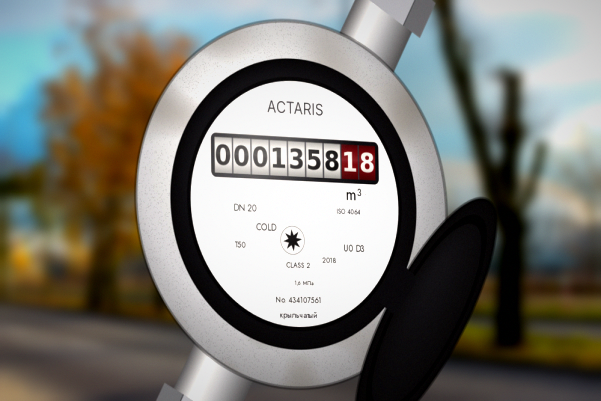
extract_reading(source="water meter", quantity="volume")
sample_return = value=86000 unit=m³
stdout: value=1358.18 unit=m³
